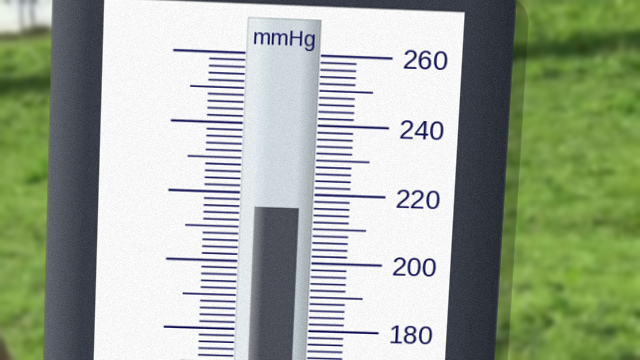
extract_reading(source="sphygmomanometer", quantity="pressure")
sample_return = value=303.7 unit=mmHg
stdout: value=216 unit=mmHg
